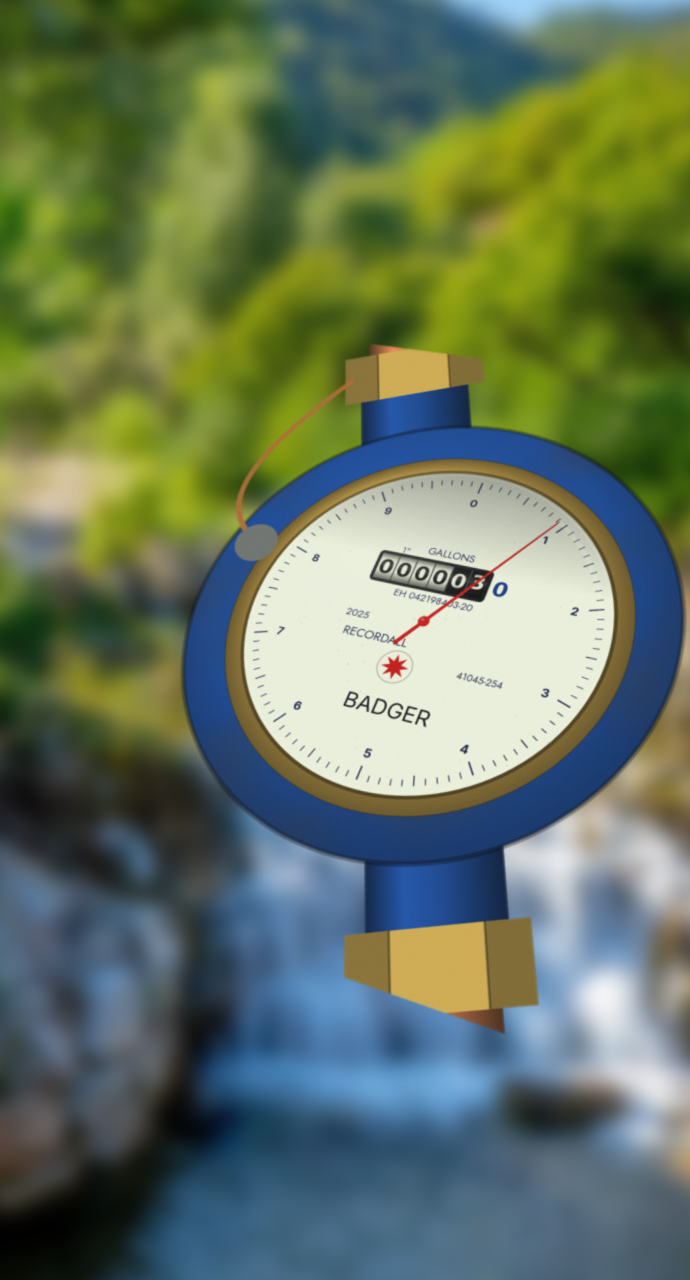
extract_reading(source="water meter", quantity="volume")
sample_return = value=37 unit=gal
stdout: value=30.9 unit=gal
